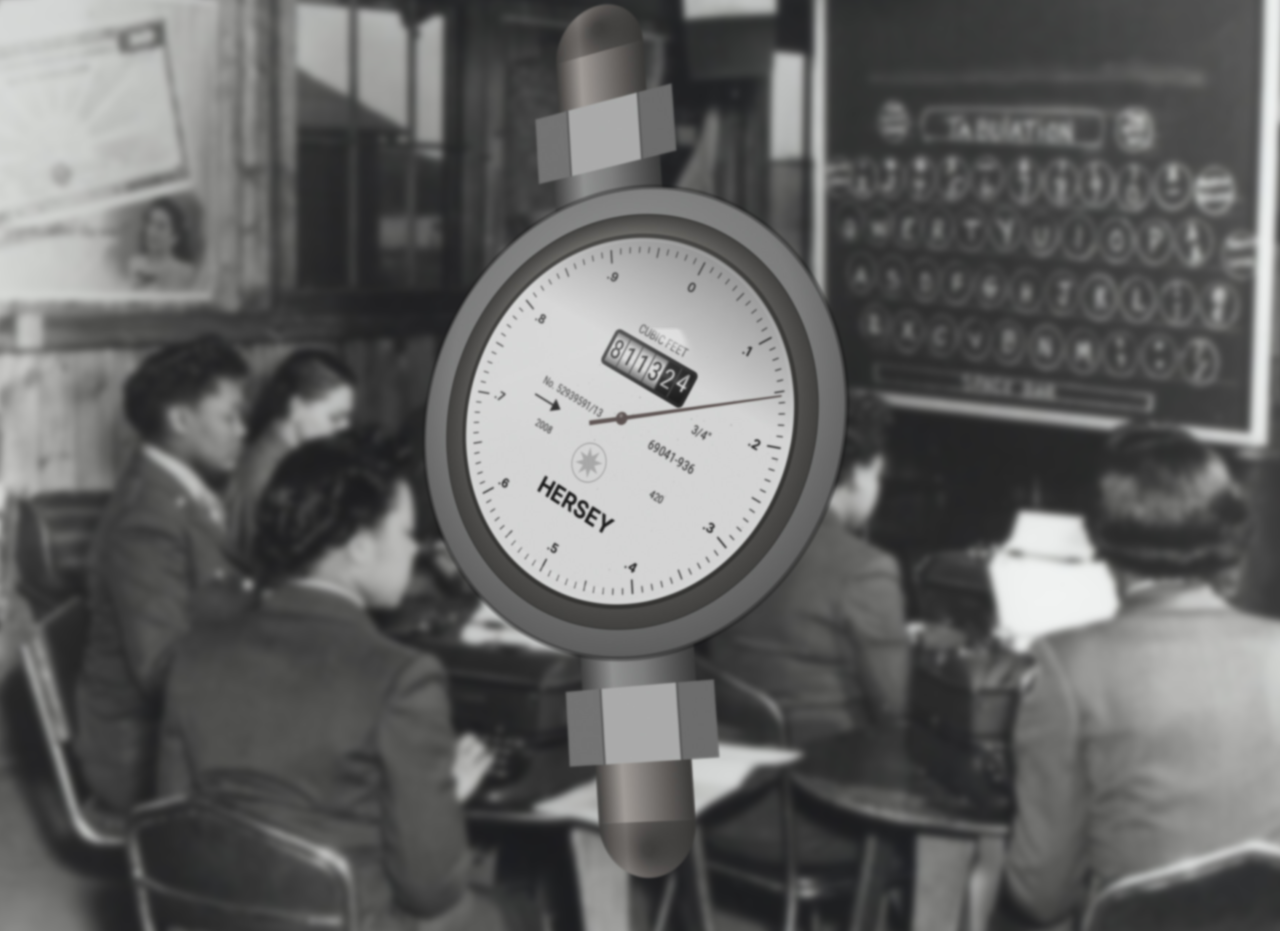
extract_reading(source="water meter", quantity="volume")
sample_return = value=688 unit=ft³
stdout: value=811324.15 unit=ft³
